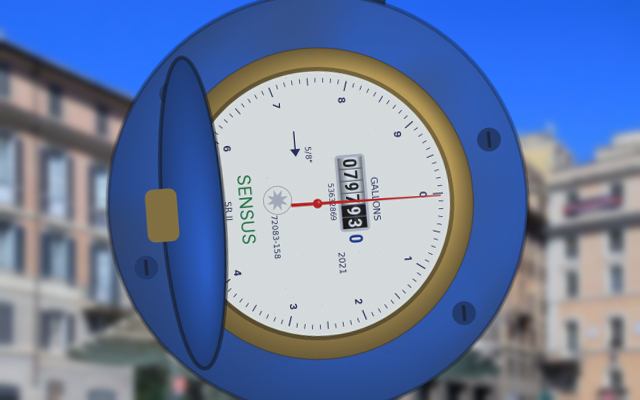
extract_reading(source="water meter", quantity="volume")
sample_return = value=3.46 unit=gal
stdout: value=797930.0 unit=gal
